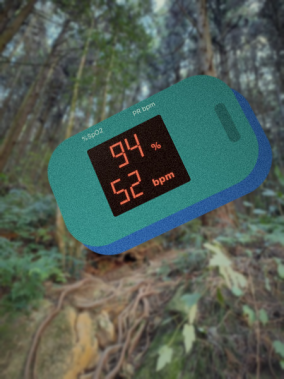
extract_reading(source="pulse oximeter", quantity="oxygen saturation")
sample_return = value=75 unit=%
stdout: value=94 unit=%
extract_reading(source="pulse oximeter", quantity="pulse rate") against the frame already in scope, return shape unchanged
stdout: value=52 unit=bpm
